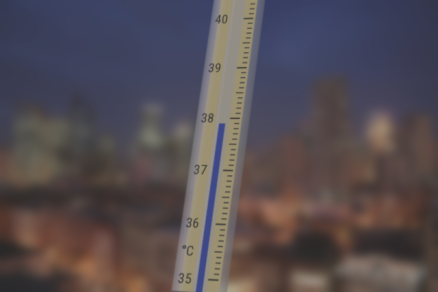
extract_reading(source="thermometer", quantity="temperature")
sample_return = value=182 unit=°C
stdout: value=37.9 unit=°C
